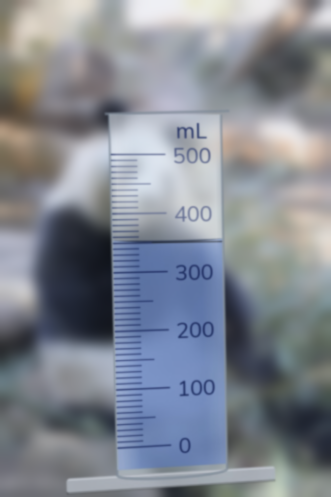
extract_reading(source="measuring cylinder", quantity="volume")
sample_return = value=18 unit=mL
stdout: value=350 unit=mL
